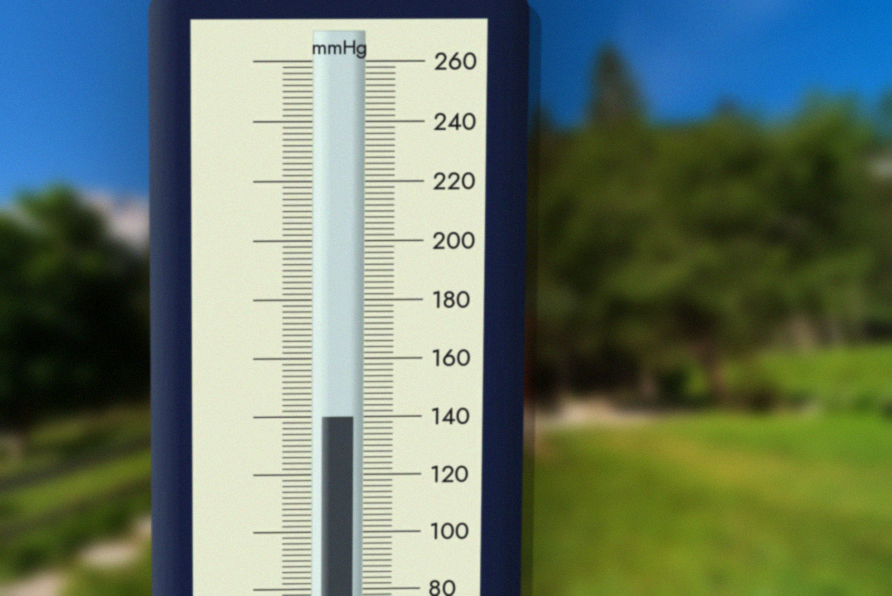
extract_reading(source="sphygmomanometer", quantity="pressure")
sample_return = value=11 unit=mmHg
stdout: value=140 unit=mmHg
